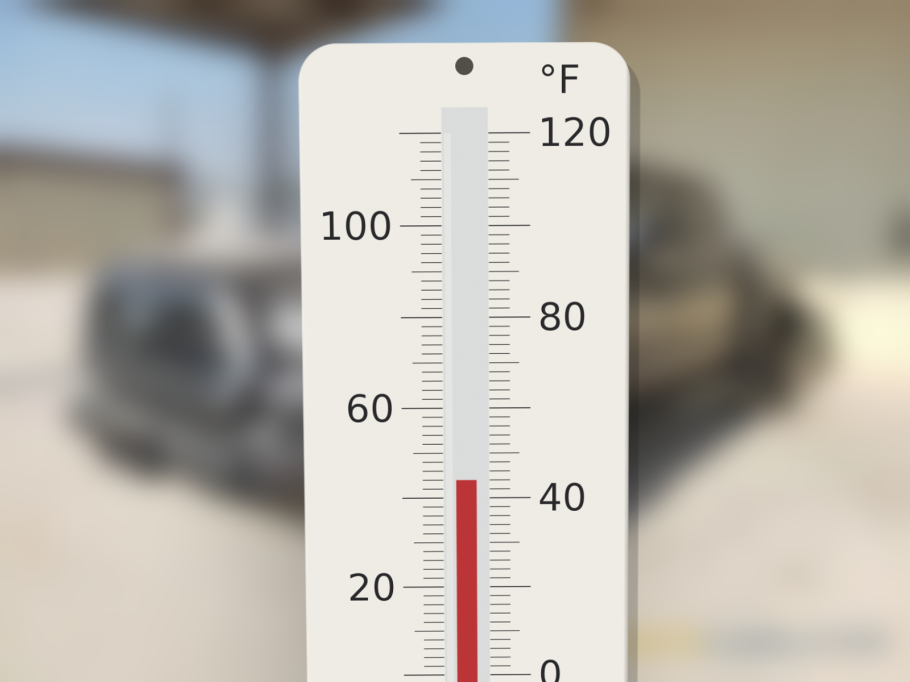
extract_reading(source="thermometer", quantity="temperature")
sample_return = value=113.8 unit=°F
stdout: value=44 unit=°F
